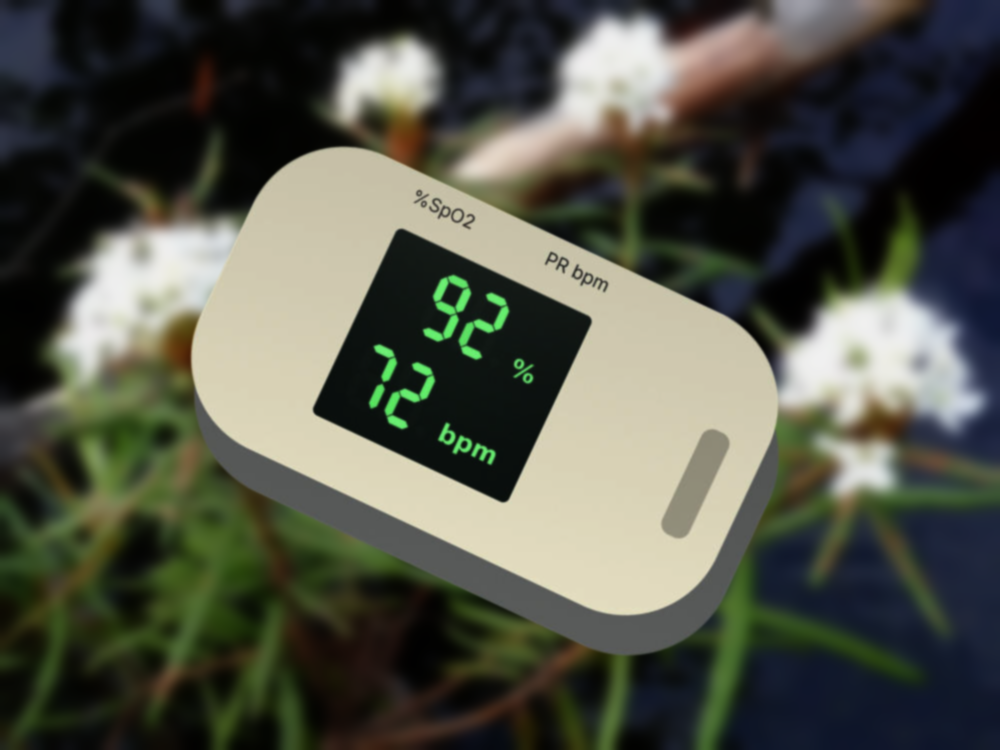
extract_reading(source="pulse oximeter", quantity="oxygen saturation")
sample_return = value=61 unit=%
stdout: value=92 unit=%
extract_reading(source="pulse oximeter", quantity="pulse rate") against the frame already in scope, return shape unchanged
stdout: value=72 unit=bpm
